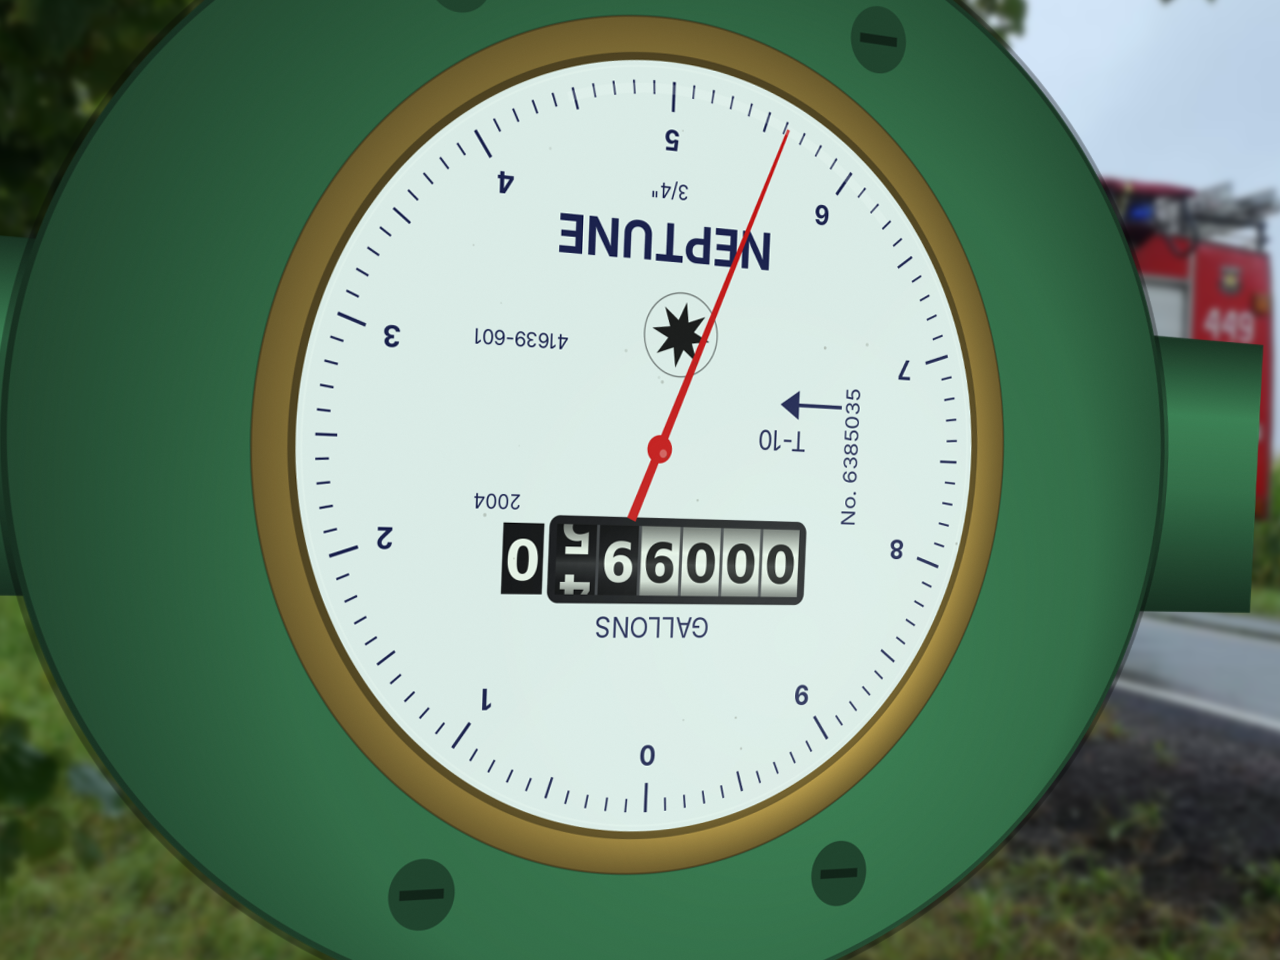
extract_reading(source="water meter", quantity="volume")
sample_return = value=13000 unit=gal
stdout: value=9945.6 unit=gal
